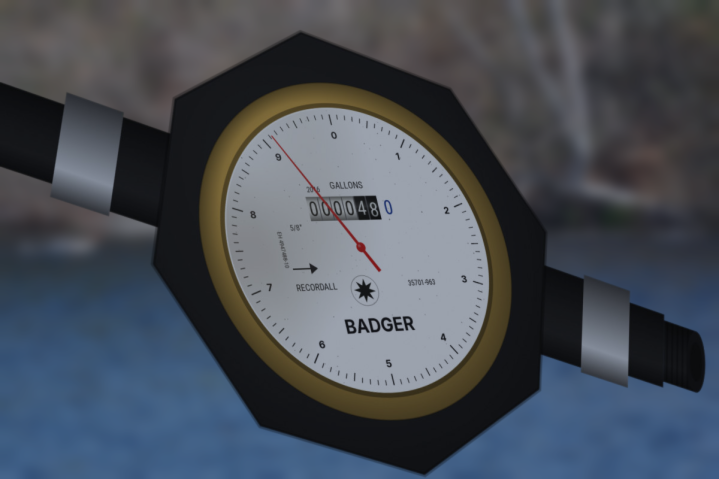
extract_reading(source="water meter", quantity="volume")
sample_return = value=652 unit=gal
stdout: value=479.1 unit=gal
